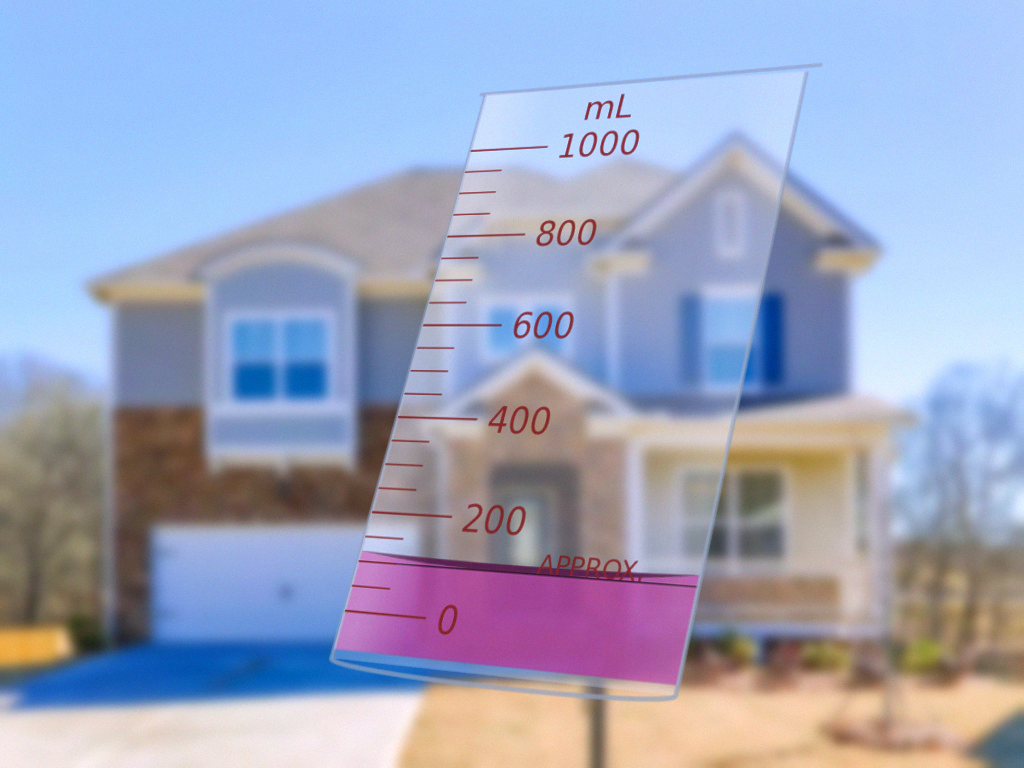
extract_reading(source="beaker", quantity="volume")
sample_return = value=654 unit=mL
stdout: value=100 unit=mL
